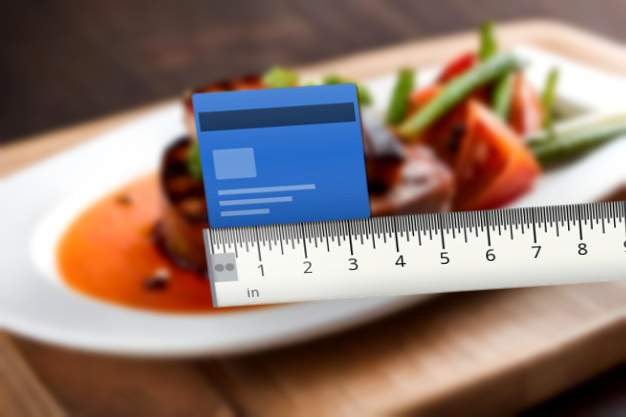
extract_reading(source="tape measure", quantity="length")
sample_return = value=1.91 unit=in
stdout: value=3.5 unit=in
